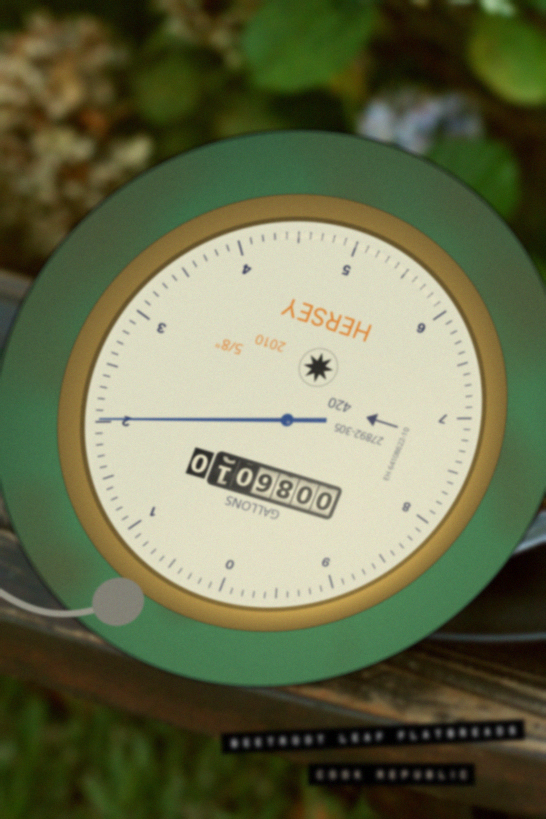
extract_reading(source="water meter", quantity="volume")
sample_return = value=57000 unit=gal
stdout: value=86012.0 unit=gal
